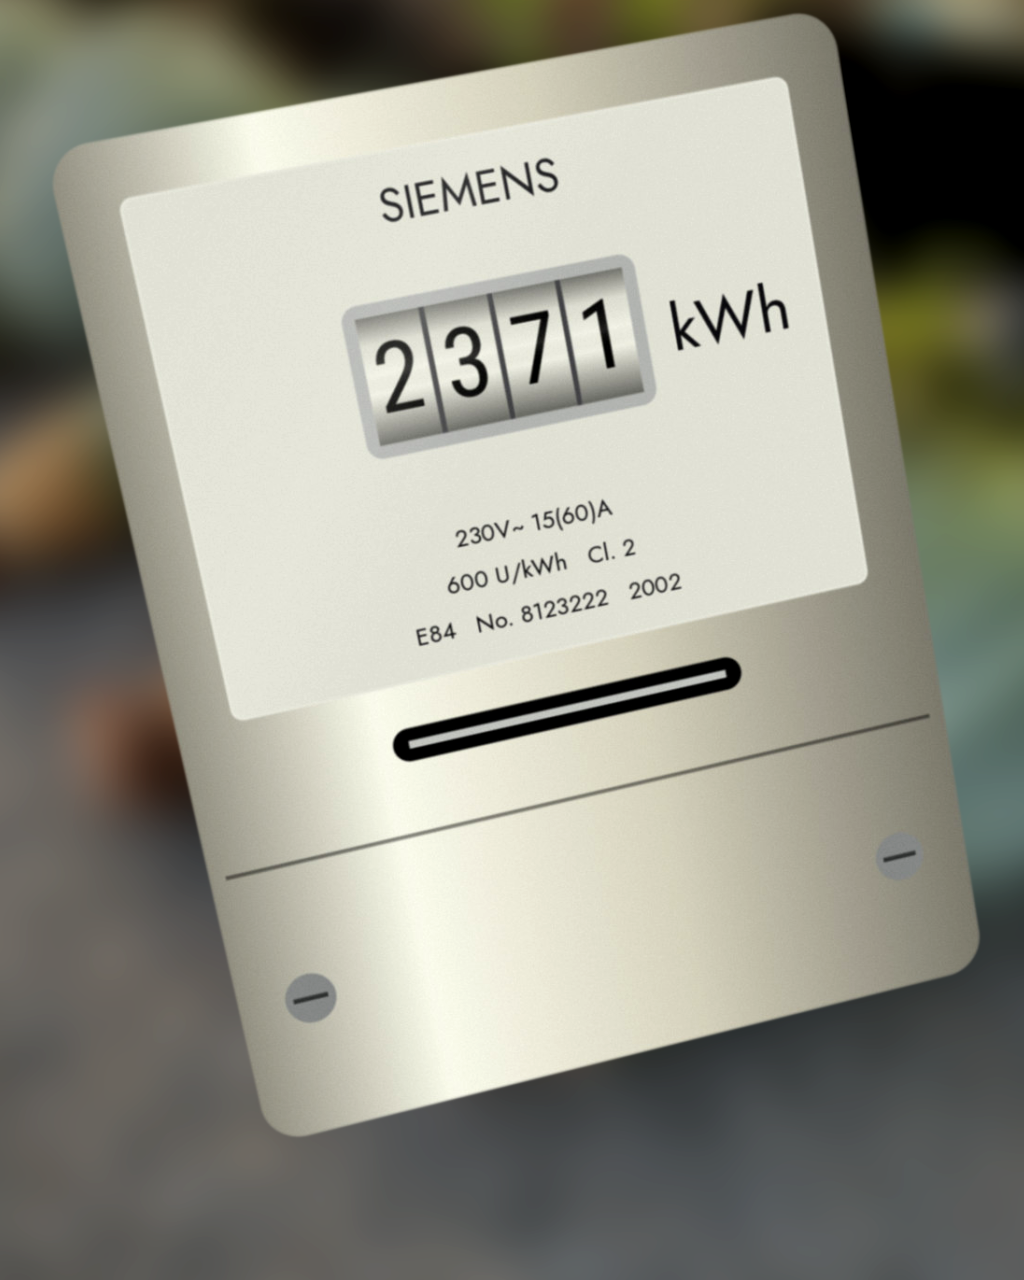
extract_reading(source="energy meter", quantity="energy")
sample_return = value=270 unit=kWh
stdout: value=2371 unit=kWh
